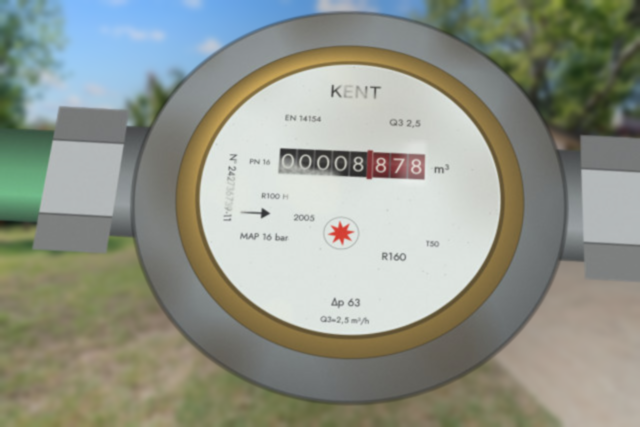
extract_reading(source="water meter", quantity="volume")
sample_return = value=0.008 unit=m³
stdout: value=8.878 unit=m³
